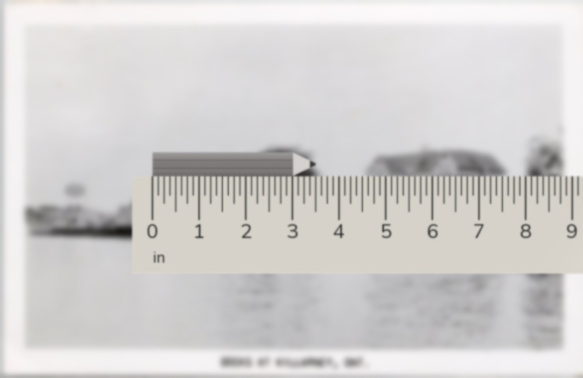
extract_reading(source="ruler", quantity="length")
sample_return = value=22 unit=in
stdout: value=3.5 unit=in
